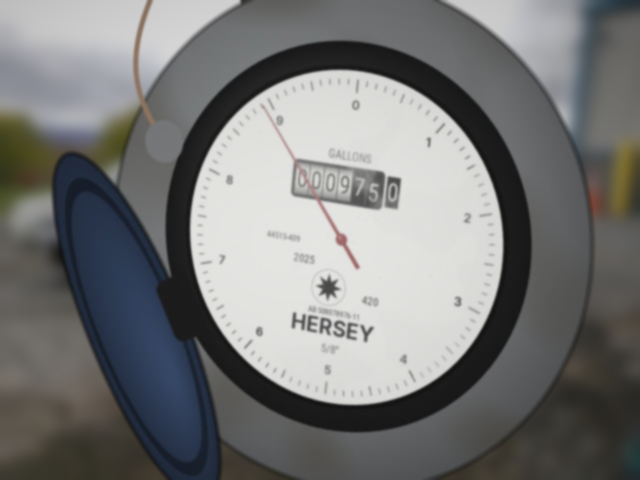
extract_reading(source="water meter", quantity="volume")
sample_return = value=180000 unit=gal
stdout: value=9748.9 unit=gal
